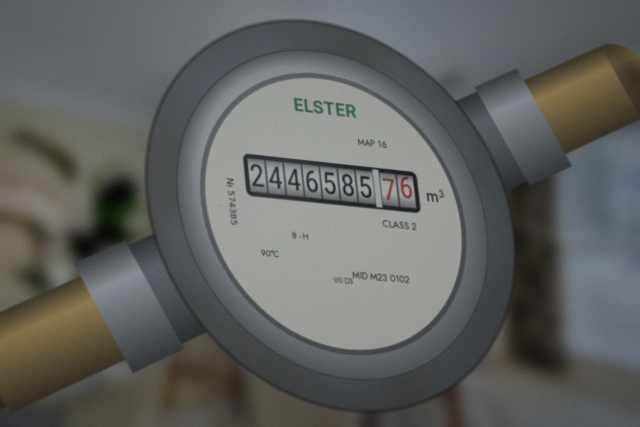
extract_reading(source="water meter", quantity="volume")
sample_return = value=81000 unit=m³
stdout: value=2446585.76 unit=m³
